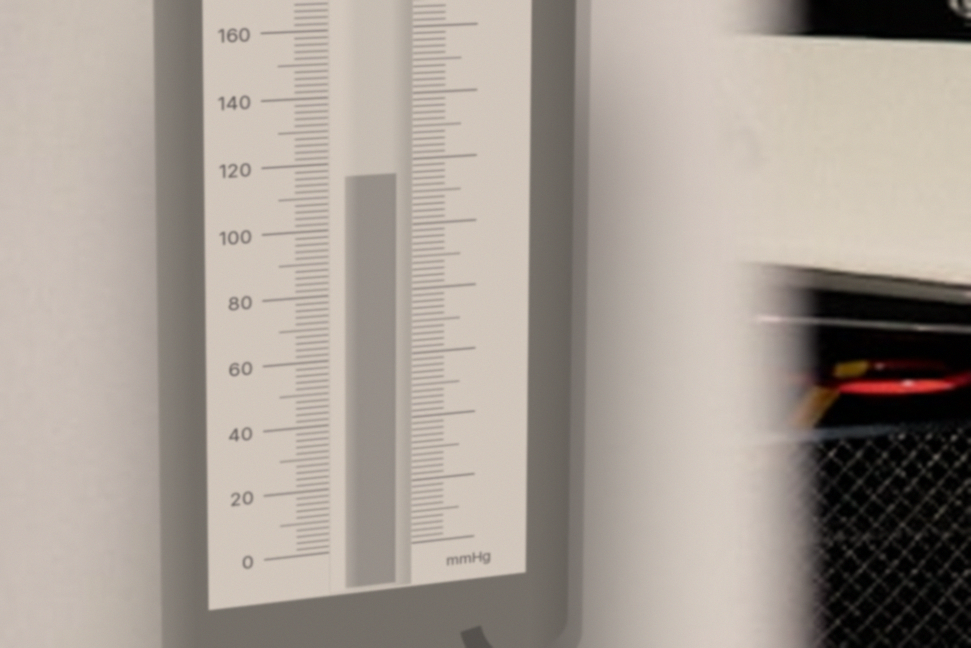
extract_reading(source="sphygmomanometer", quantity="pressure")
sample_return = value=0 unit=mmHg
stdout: value=116 unit=mmHg
